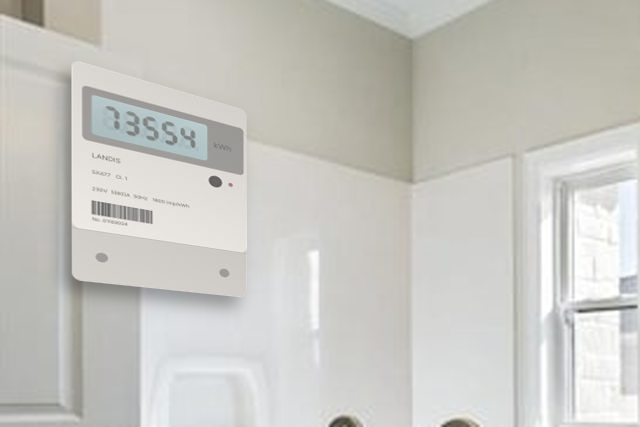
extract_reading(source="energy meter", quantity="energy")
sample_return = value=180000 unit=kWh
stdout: value=73554 unit=kWh
